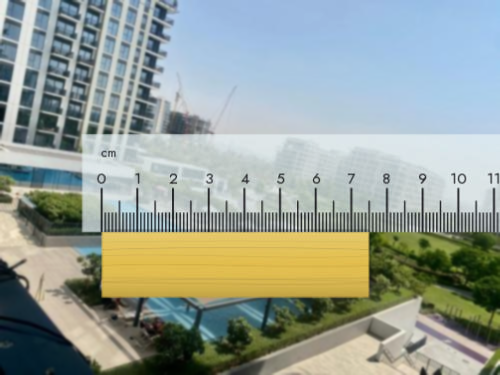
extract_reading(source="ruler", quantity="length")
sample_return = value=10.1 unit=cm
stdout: value=7.5 unit=cm
